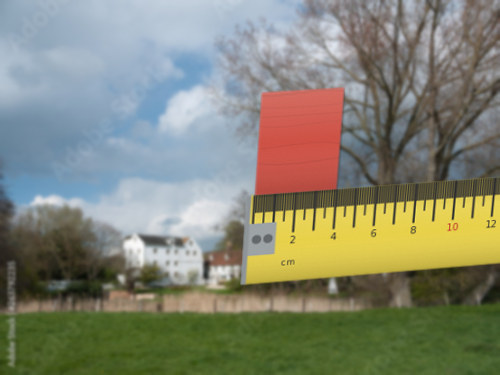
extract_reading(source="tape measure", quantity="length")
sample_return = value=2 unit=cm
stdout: value=4 unit=cm
